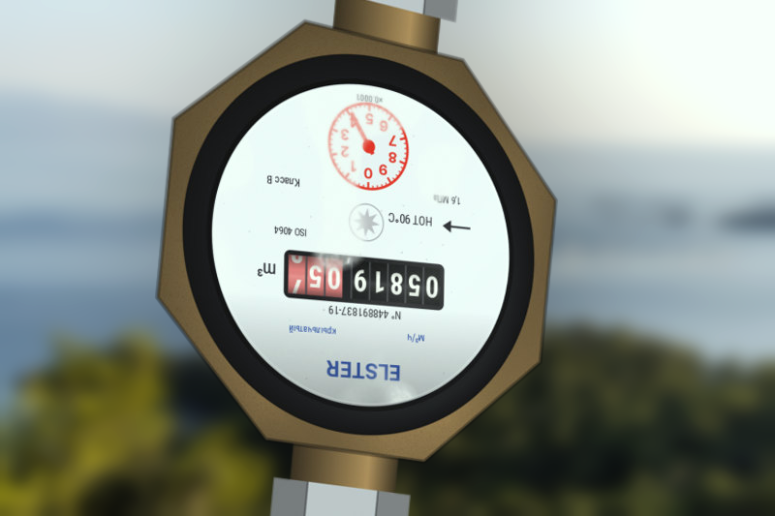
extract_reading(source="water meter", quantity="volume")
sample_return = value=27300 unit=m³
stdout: value=5819.0574 unit=m³
